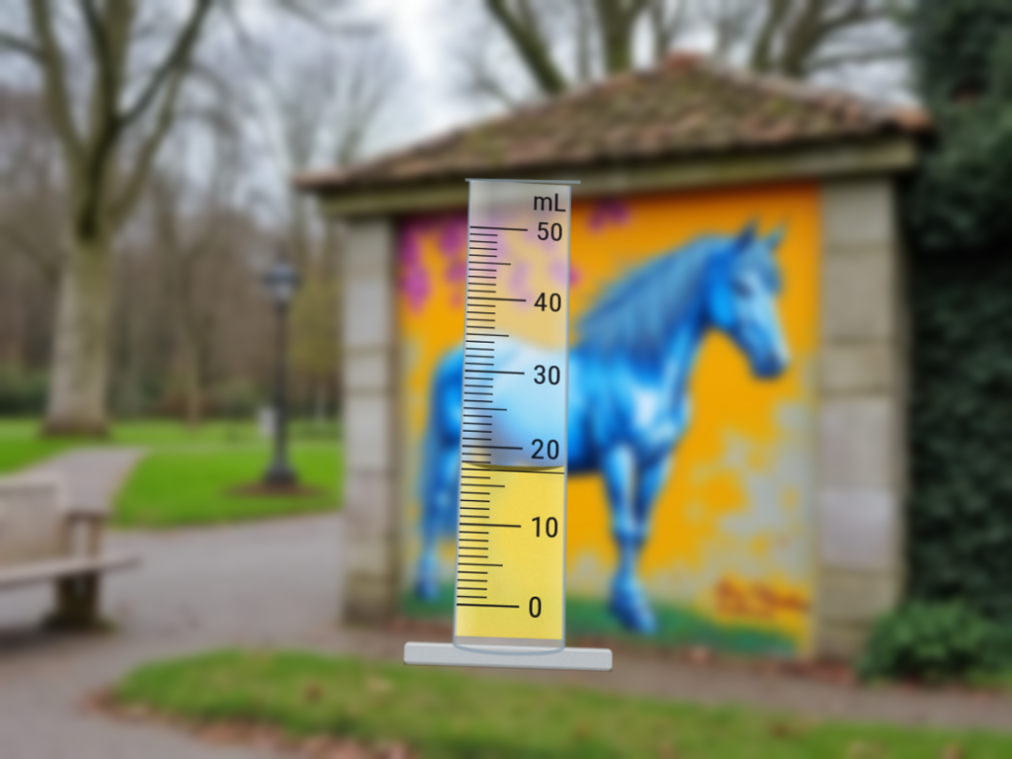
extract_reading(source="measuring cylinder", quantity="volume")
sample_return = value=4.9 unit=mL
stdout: value=17 unit=mL
